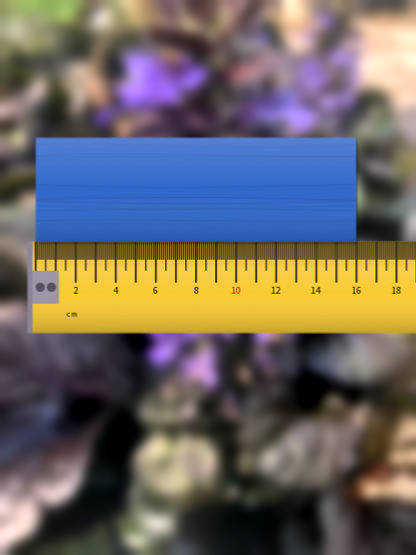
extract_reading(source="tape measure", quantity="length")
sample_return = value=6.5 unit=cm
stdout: value=16 unit=cm
